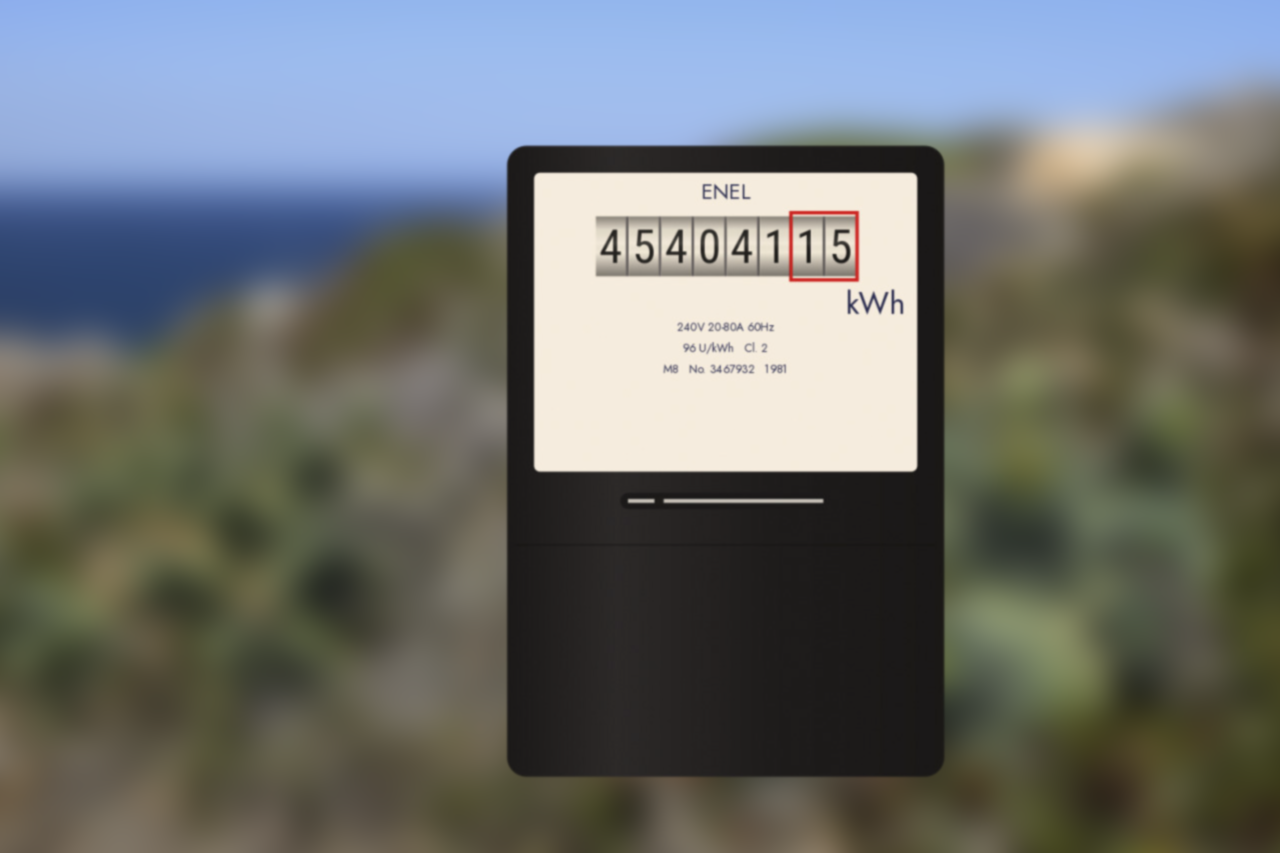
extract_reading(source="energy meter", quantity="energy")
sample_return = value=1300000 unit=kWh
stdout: value=454041.15 unit=kWh
